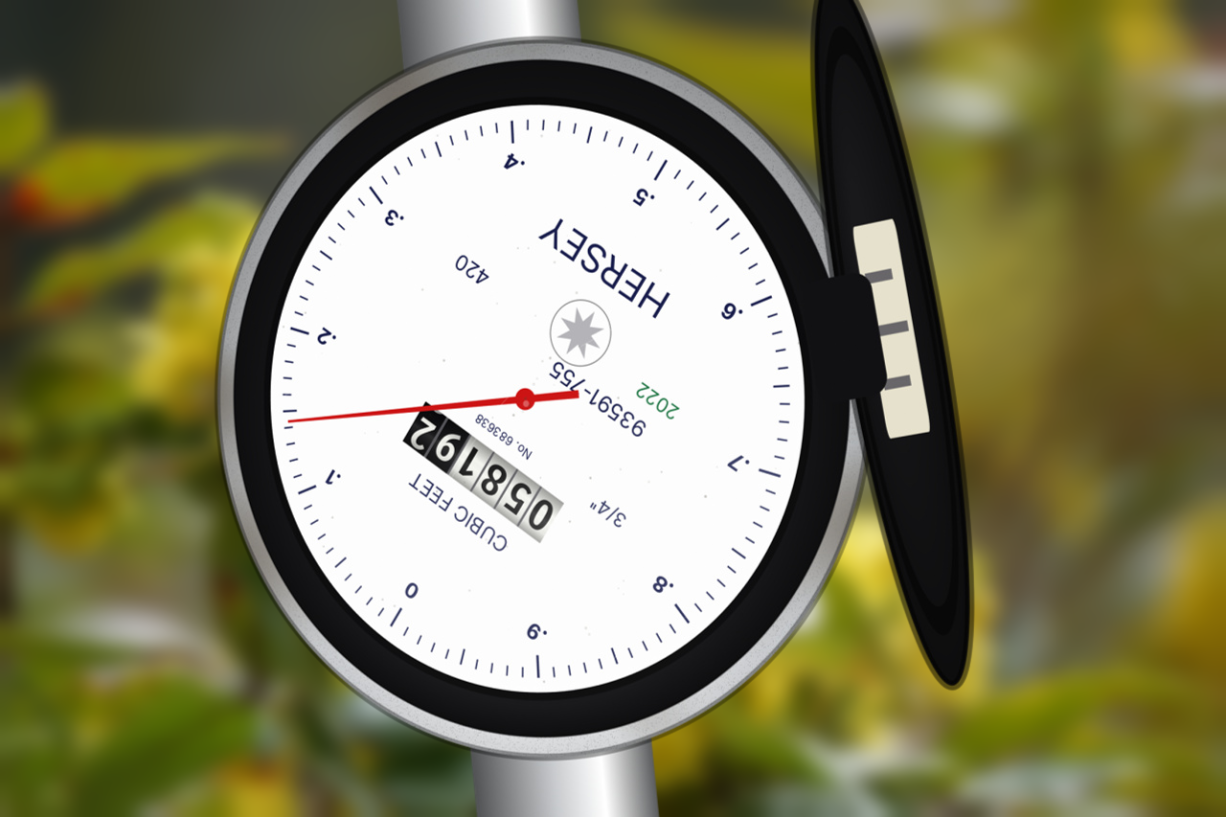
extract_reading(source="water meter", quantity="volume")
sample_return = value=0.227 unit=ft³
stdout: value=58192.14 unit=ft³
